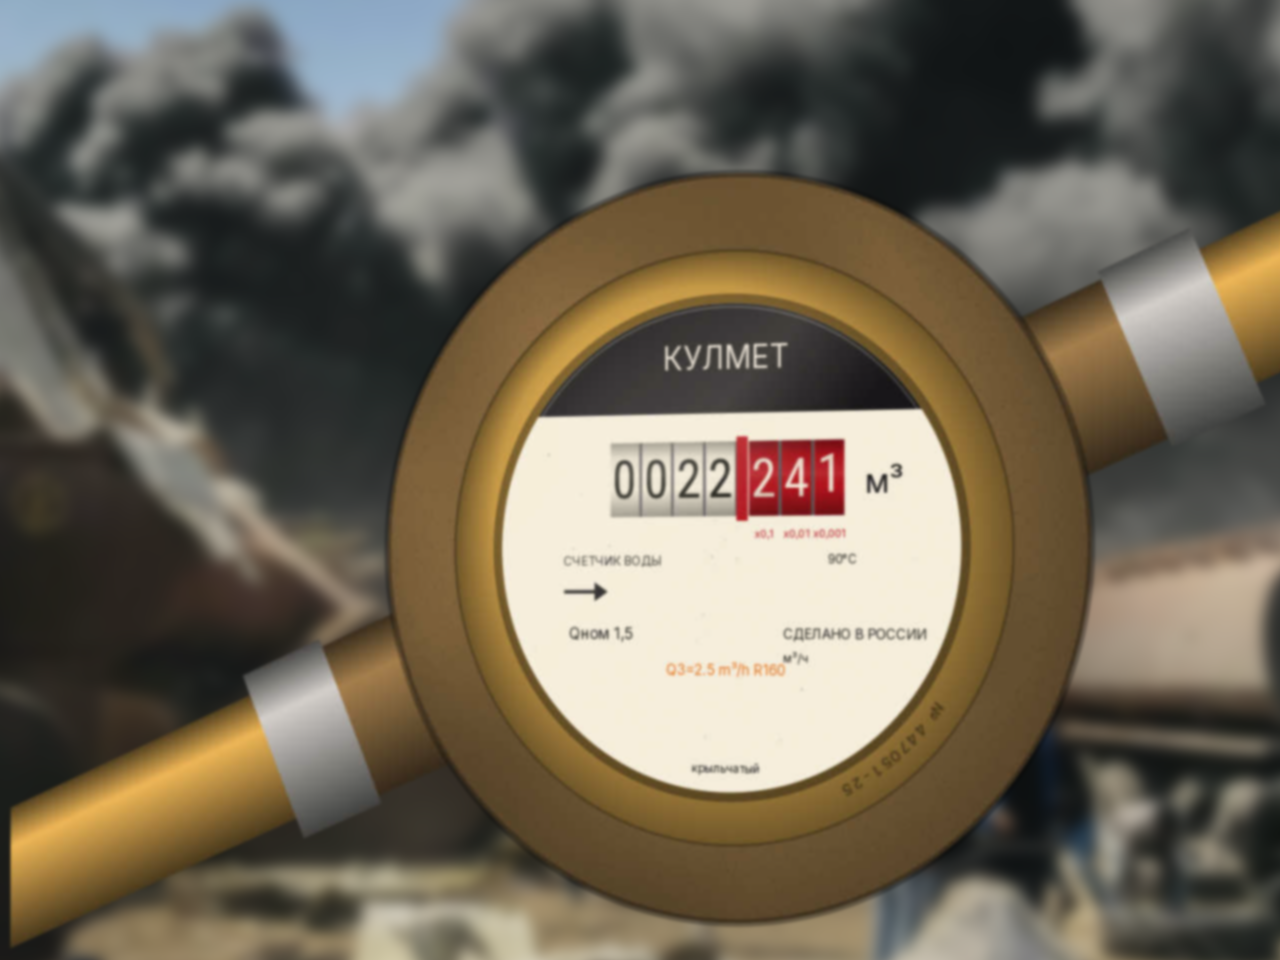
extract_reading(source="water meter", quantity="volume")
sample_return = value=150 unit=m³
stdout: value=22.241 unit=m³
